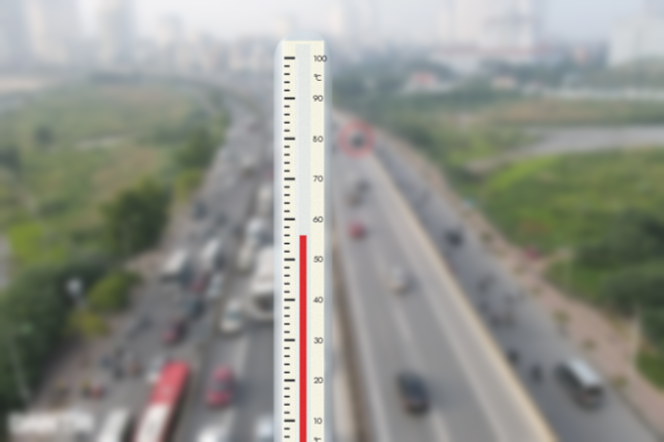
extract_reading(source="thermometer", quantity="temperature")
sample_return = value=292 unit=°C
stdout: value=56 unit=°C
